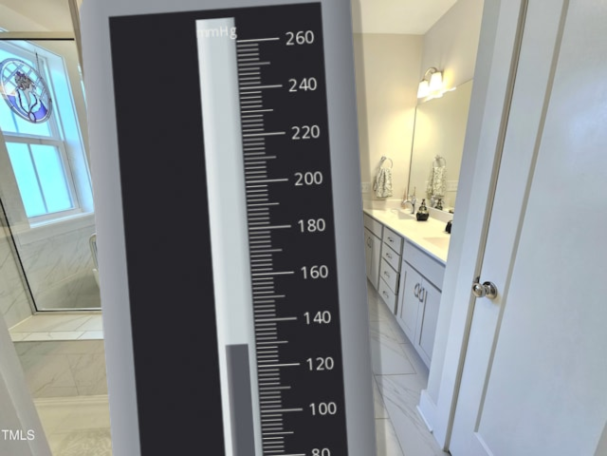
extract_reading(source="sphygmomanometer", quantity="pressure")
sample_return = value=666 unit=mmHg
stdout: value=130 unit=mmHg
